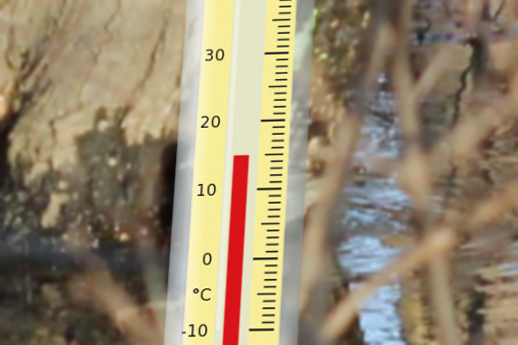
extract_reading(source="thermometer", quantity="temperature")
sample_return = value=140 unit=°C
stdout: value=15 unit=°C
